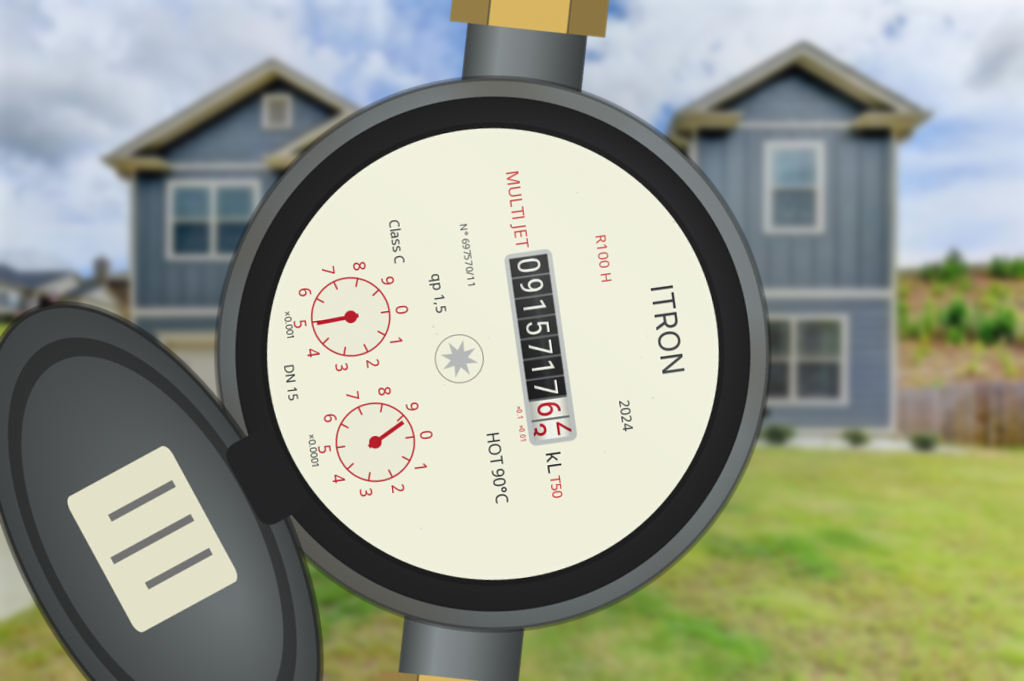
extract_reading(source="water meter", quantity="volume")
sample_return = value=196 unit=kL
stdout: value=915717.6249 unit=kL
